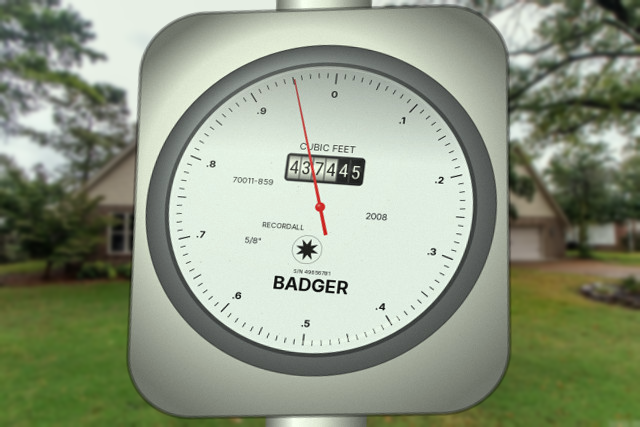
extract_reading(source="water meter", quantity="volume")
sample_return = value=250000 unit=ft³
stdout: value=437444.95 unit=ft³
